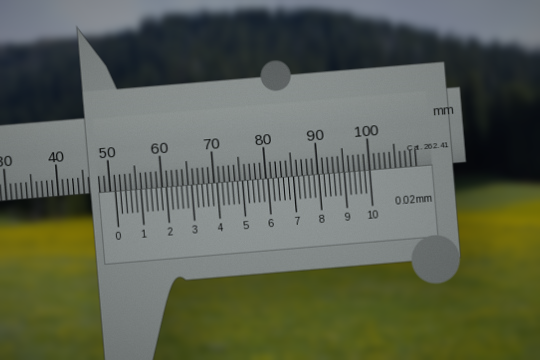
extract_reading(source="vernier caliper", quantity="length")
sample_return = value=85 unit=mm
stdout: value=51.0 unit=mm
